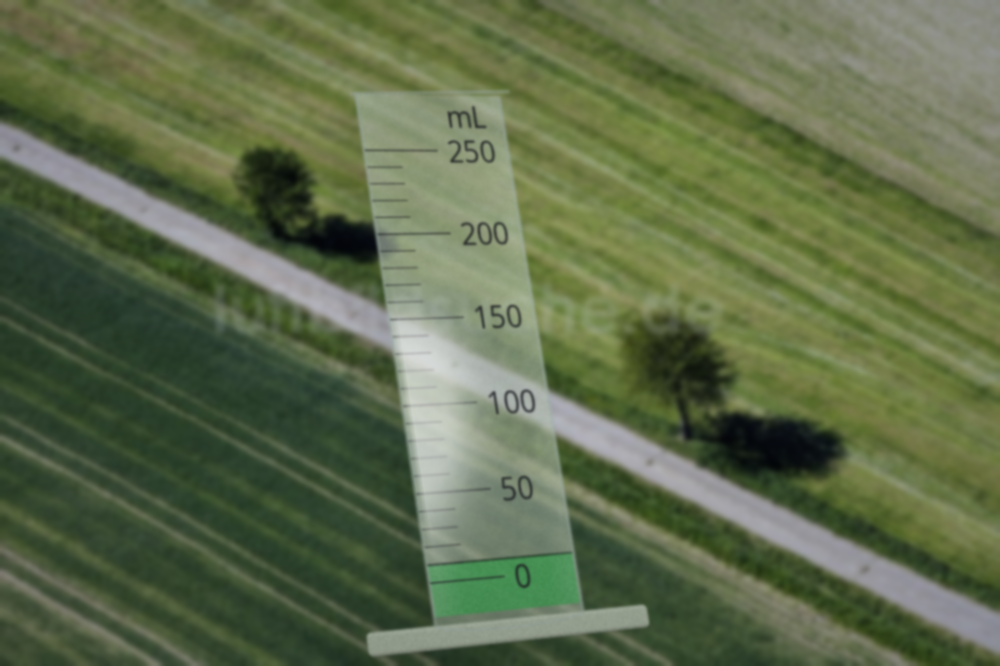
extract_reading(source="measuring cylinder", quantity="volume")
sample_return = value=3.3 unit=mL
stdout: value=10 unit=mL
